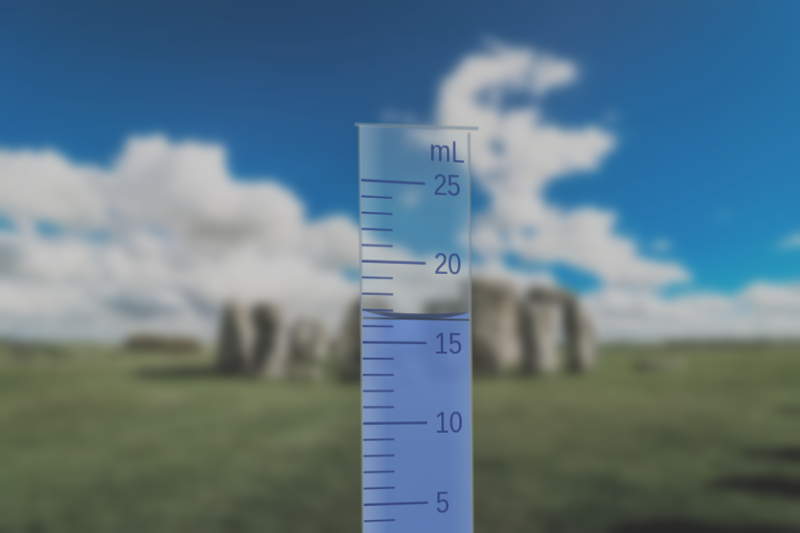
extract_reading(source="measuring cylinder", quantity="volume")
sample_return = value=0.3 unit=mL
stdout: value=16.5 unit=mL
